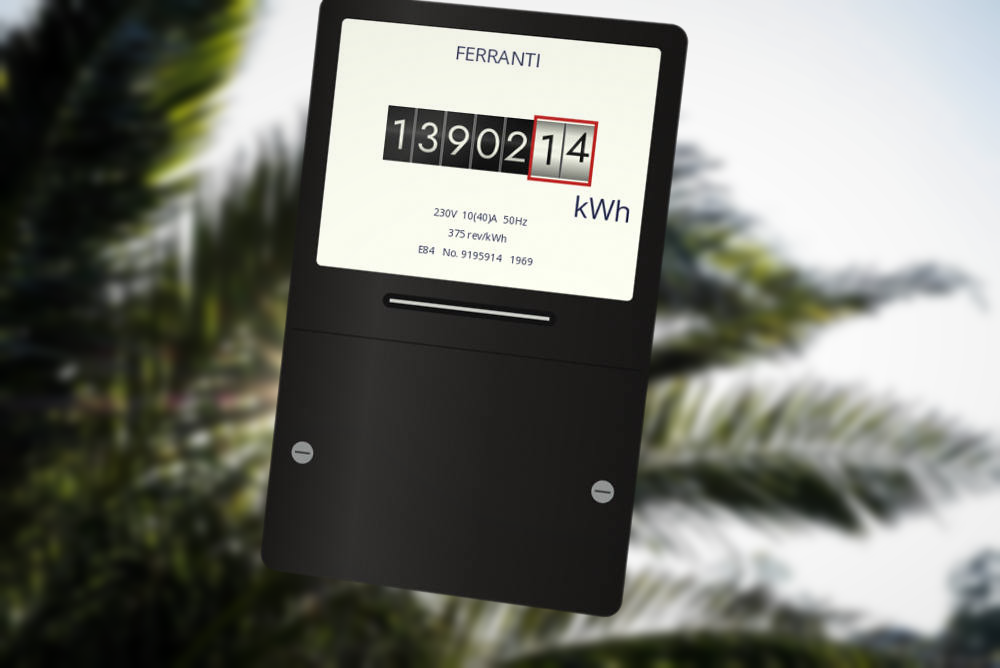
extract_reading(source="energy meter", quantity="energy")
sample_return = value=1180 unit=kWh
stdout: value=13902.14 unit=kWh
